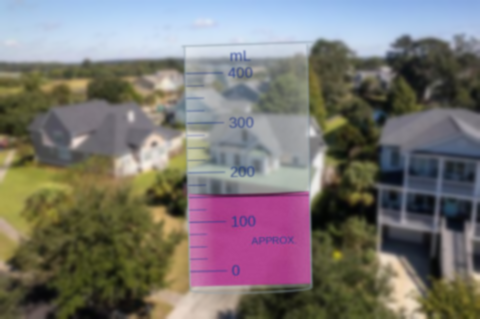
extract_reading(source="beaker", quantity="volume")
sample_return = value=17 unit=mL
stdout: value=150 unit=mL
